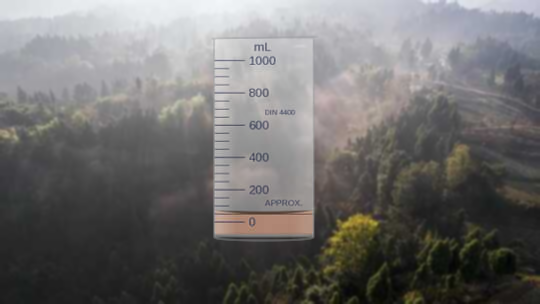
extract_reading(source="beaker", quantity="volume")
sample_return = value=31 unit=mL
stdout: value=50 unit=mL
